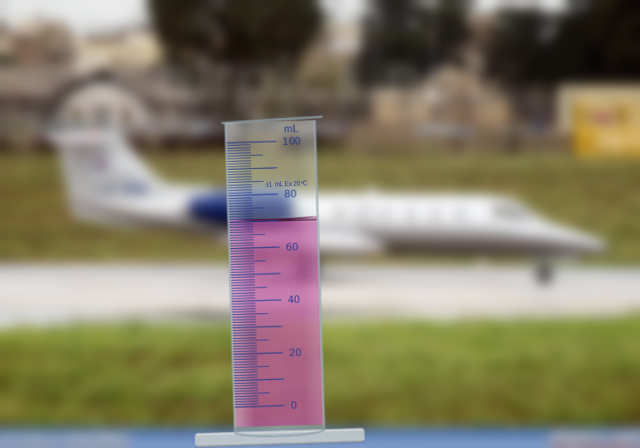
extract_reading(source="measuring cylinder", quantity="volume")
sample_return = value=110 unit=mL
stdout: value=70 unit=mL
